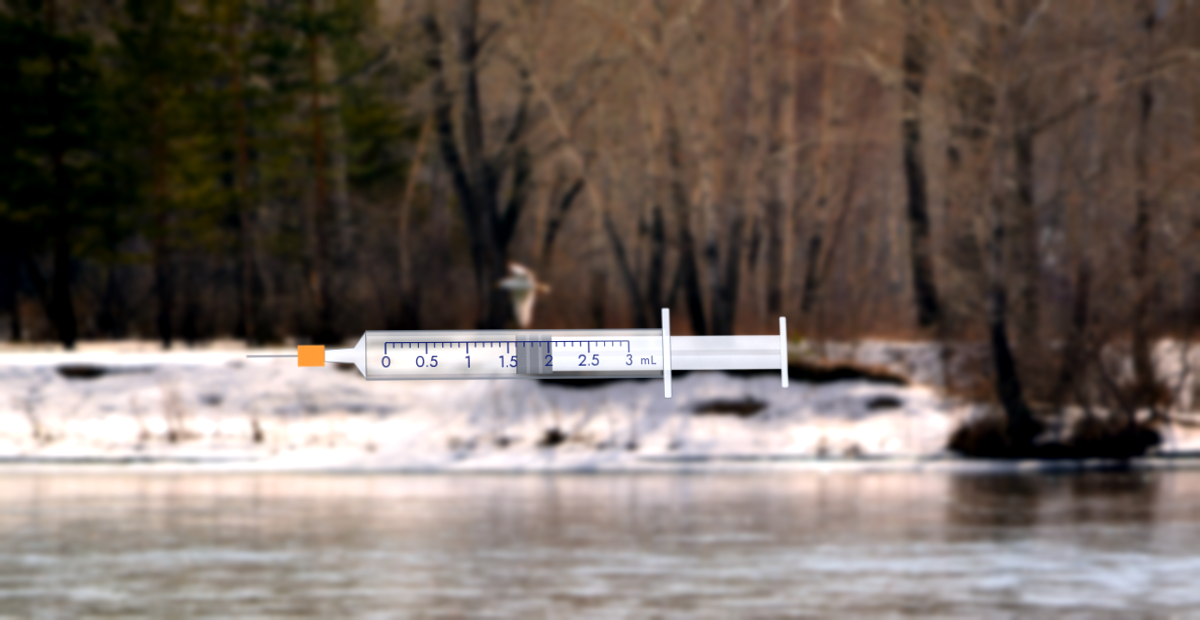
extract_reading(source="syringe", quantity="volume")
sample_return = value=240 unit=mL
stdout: value=1.6 unit=mL
